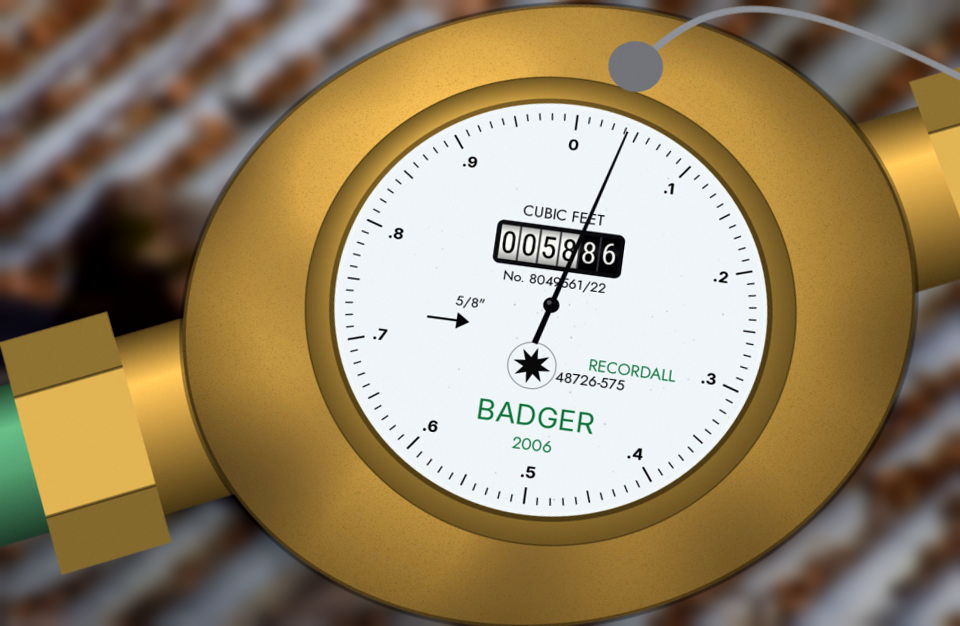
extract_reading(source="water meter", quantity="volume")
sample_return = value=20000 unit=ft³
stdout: value=5886.04 unit=ft³
